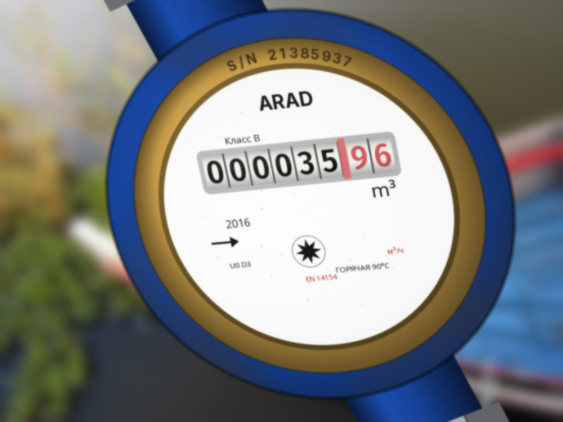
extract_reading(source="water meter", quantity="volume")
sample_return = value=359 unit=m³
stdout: value=35.96 unit=m³
